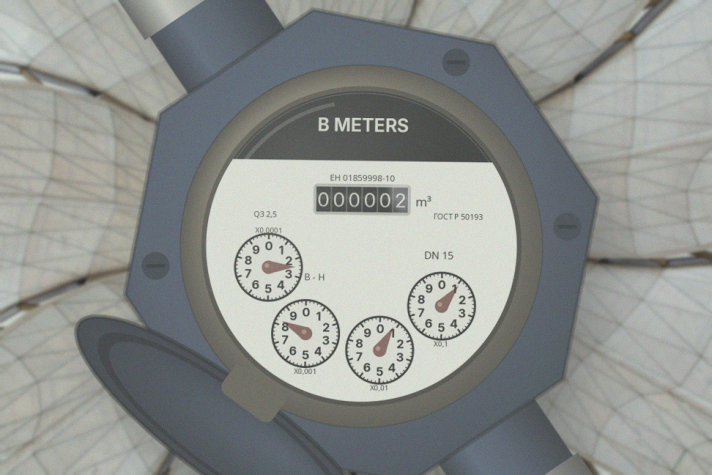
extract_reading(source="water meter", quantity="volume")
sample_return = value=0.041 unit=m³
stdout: value=2.1082 unit=m³
